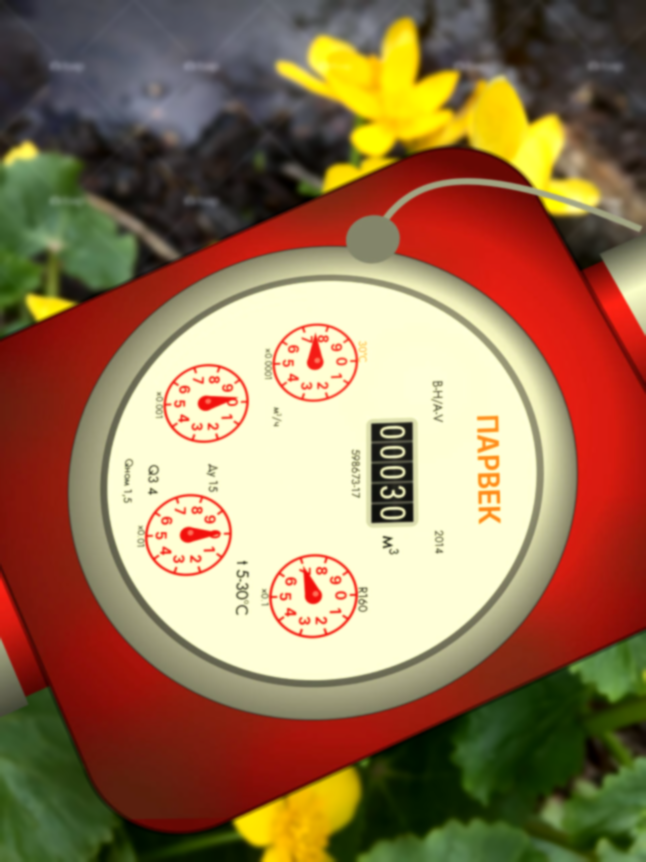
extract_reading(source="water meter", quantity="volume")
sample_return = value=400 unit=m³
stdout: value=30.6997 unit=m³
